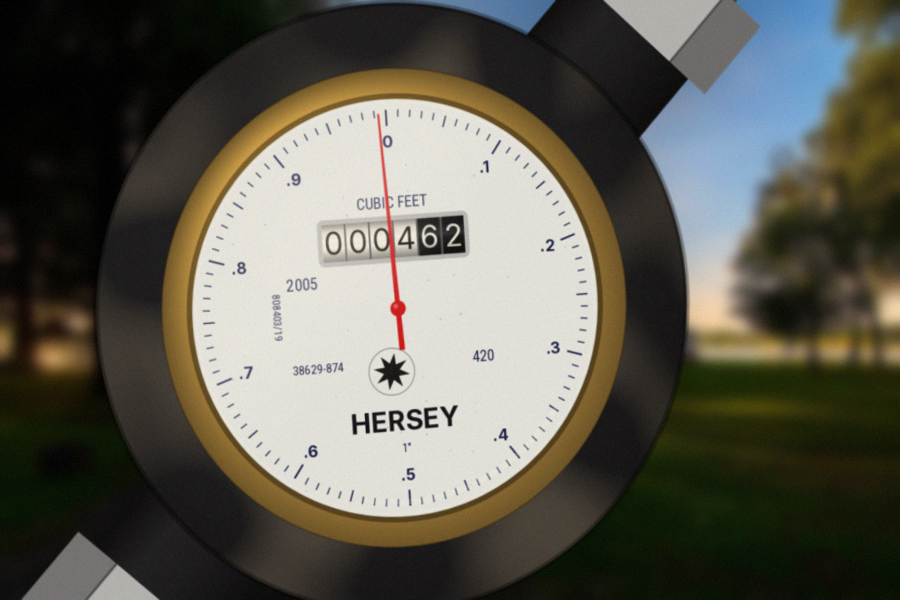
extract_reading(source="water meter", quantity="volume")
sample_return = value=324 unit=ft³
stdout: value=461.99 unit=ft³
